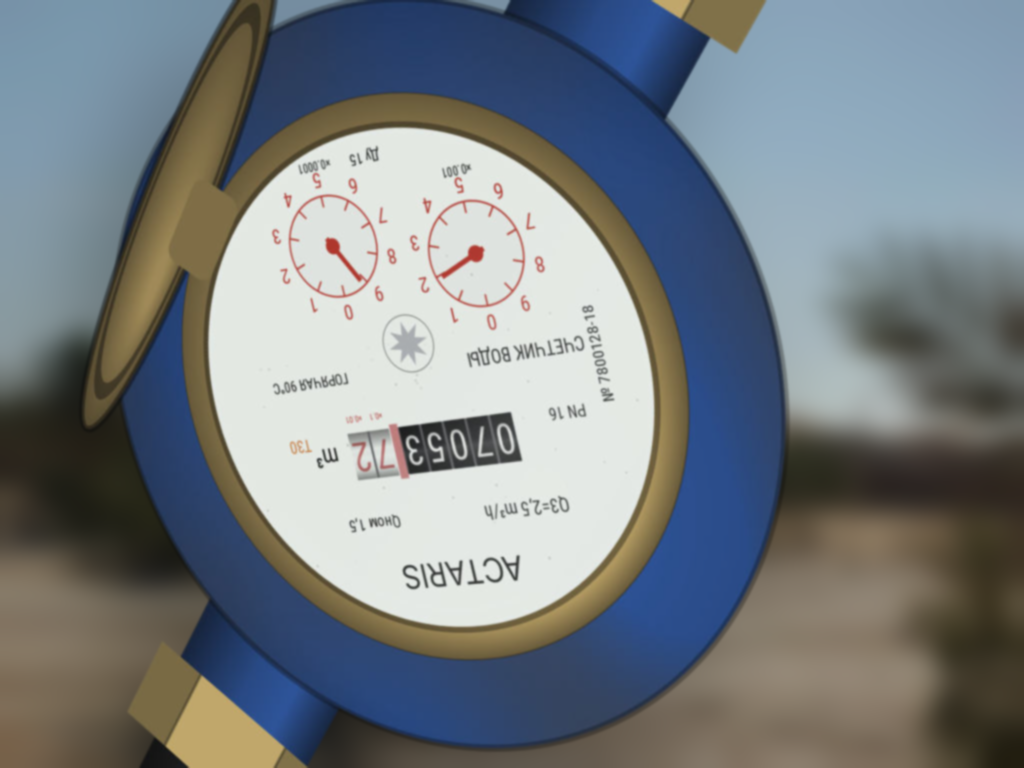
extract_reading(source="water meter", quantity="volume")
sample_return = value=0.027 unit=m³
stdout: value=7053.7219 unit=m³
